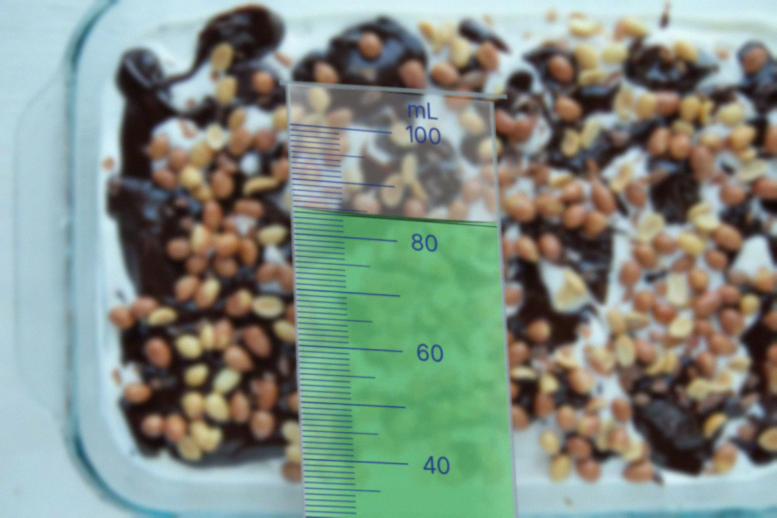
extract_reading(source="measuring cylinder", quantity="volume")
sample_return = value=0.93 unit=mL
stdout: value=84 unit=mL
